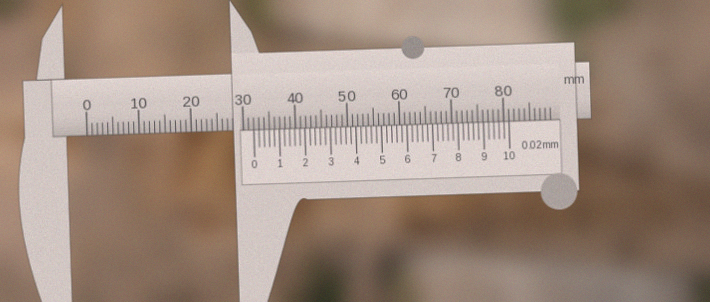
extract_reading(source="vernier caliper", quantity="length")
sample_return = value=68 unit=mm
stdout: value=32.0 unit=mm
